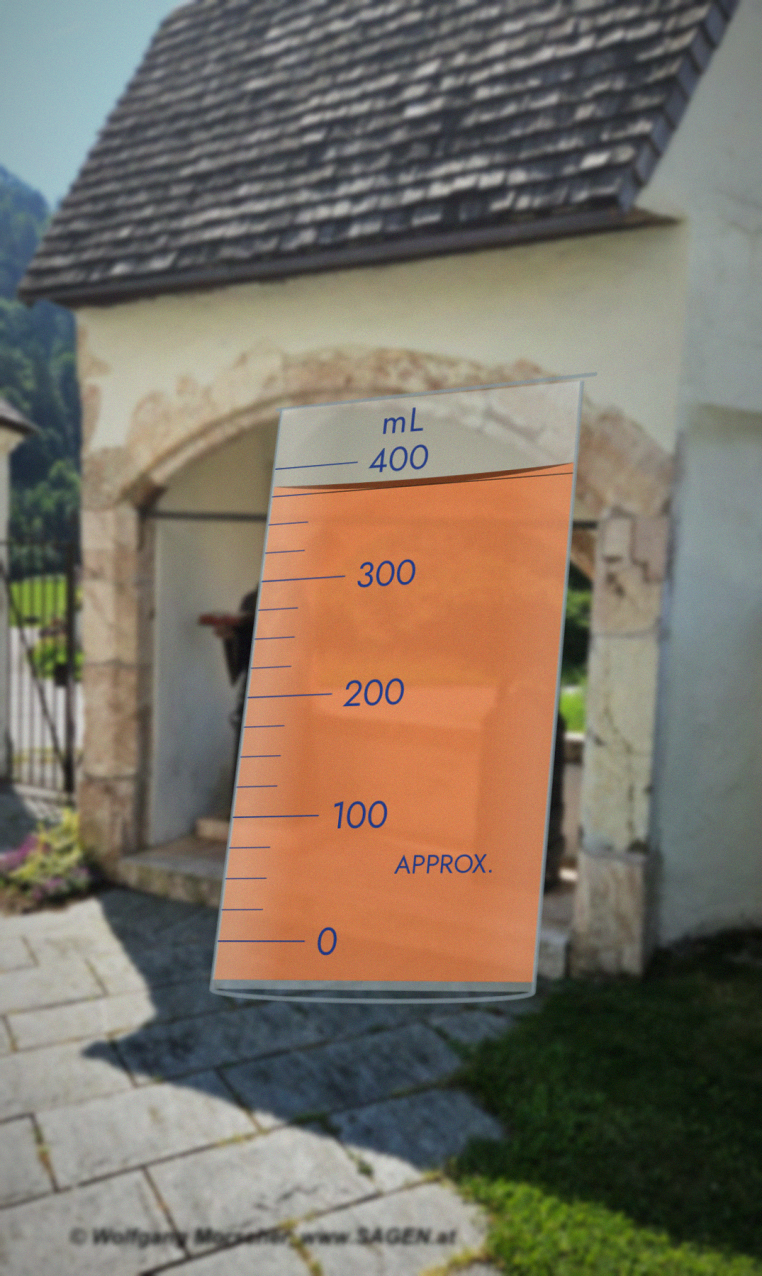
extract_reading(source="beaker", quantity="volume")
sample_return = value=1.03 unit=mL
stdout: value=375 unit=mL
